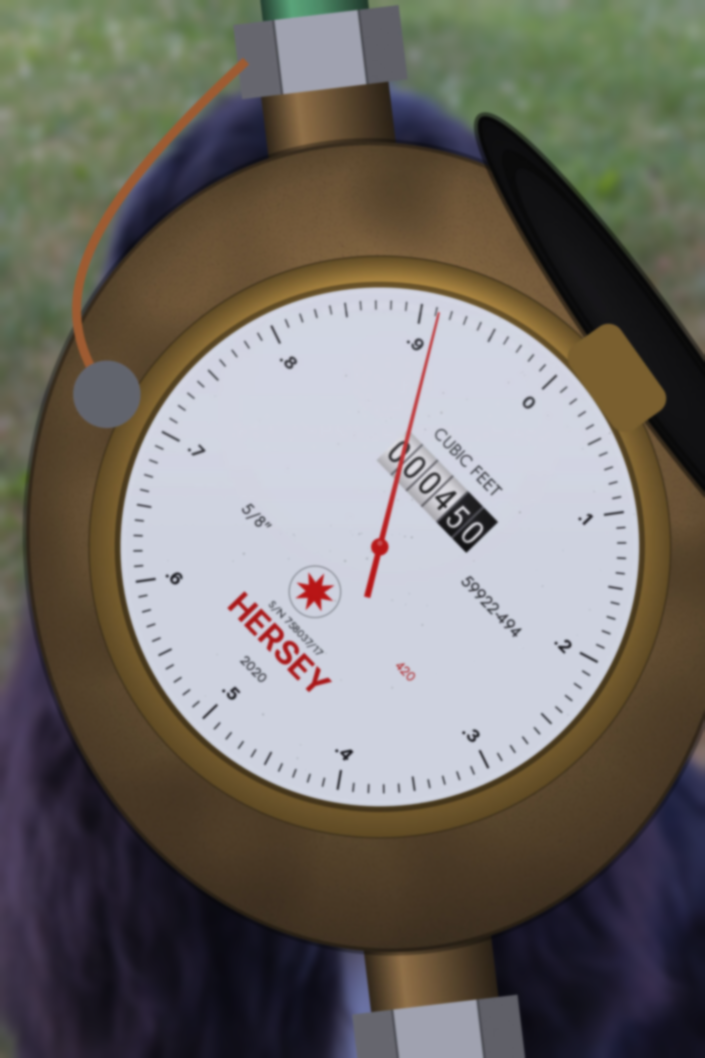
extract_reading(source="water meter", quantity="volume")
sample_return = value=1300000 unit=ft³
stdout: value=449.91 unit=ft³
